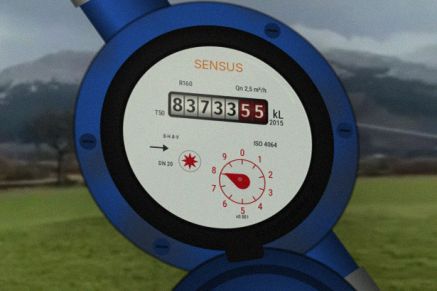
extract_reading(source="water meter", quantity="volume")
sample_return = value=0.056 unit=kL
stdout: value=83733.558 unit=kL
